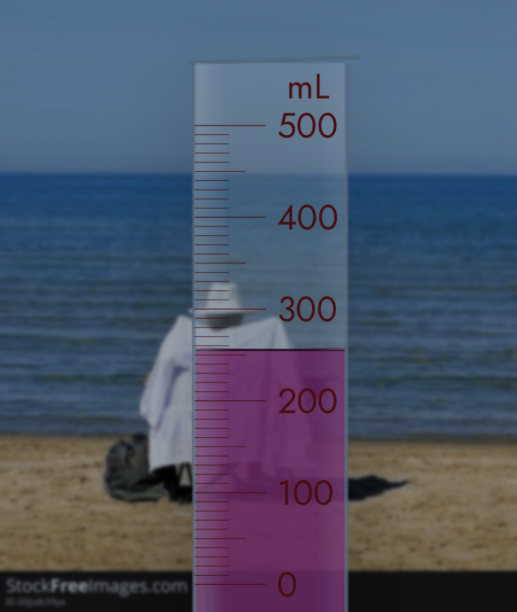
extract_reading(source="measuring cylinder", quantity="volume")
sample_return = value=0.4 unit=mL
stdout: value=255 unit=mL
